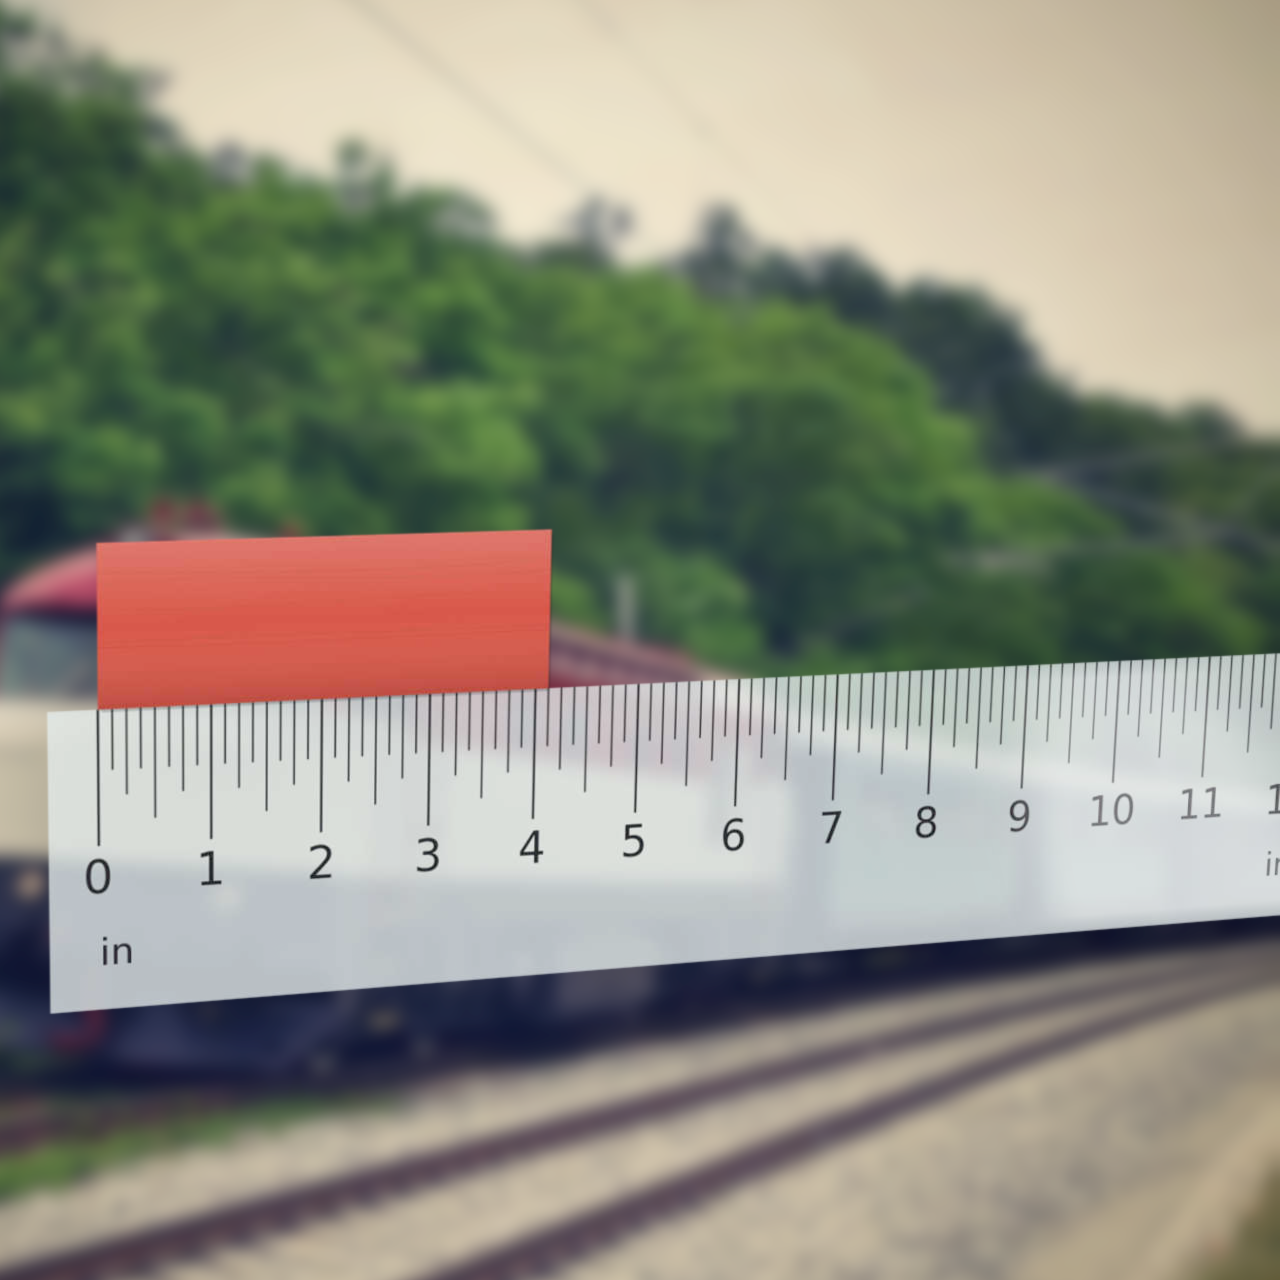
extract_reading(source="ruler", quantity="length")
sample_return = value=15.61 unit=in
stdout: value=4.125 unit=in
